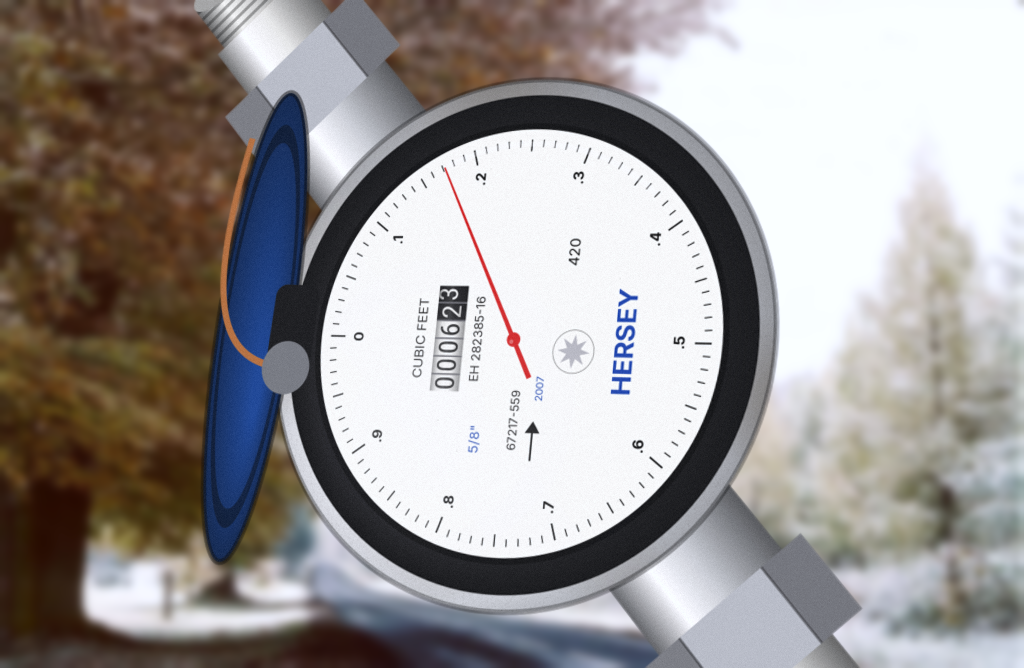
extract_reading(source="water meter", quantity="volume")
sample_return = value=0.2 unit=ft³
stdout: value=623.17 unit=ft³
